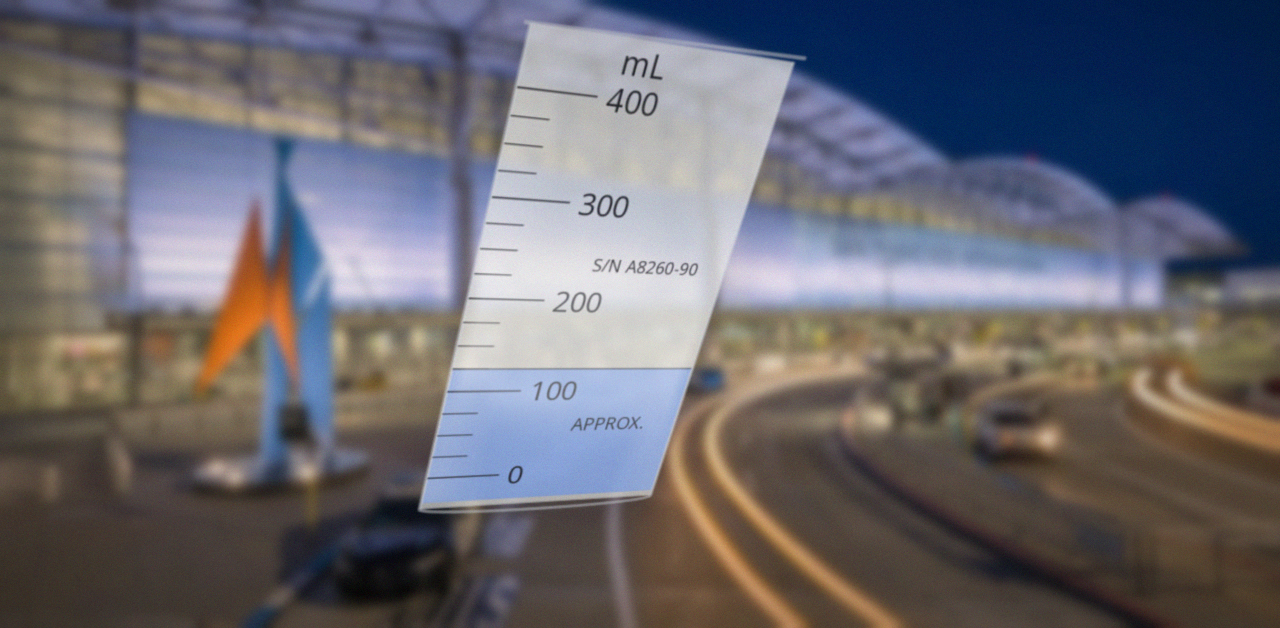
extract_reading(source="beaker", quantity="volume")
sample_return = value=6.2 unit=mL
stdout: value=125 unit=mL
